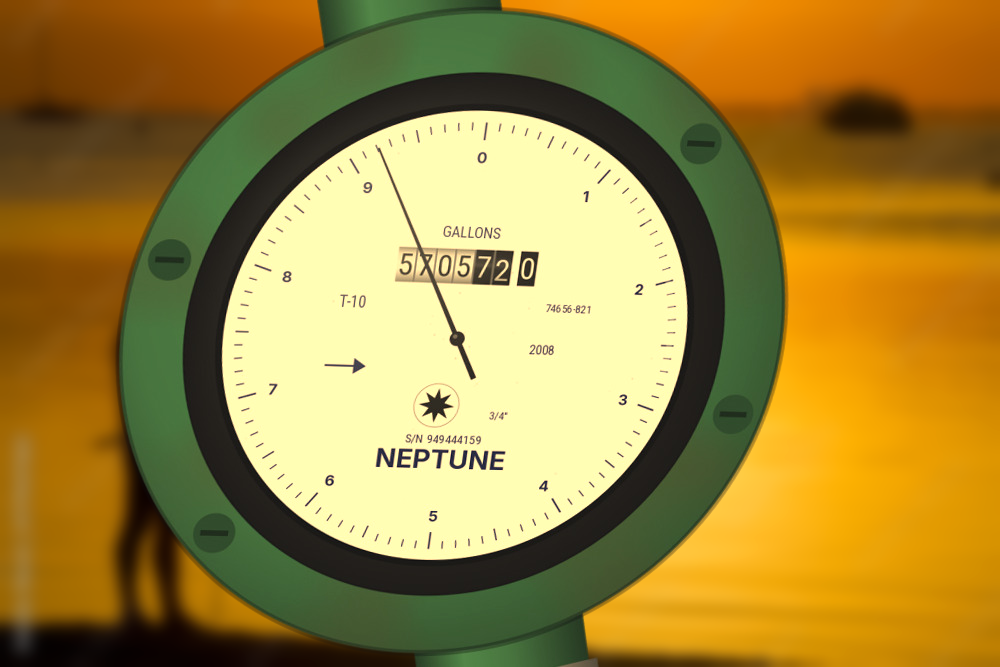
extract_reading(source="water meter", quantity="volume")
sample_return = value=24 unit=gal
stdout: value=5705719.2 unit=gal
